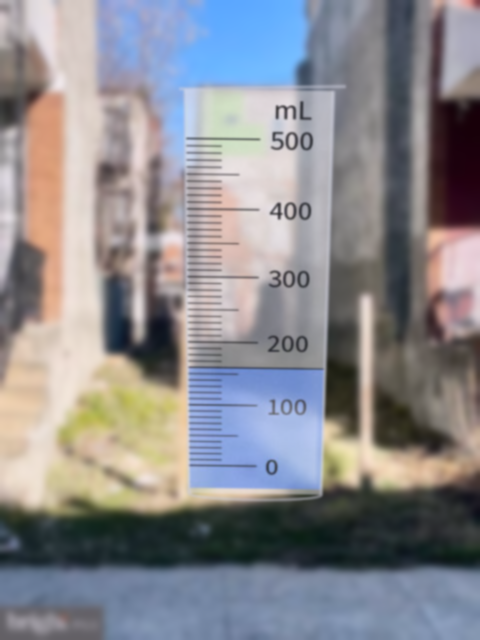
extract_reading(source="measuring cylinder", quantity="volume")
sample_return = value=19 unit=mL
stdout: value=160 unit=mL
